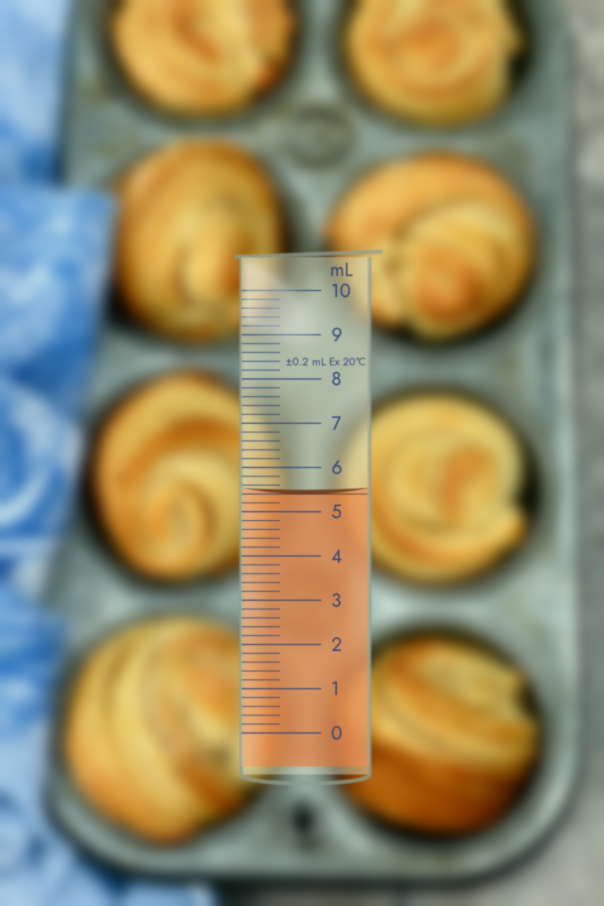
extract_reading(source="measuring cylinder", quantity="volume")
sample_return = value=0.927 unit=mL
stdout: value=5.4 unit=mL
